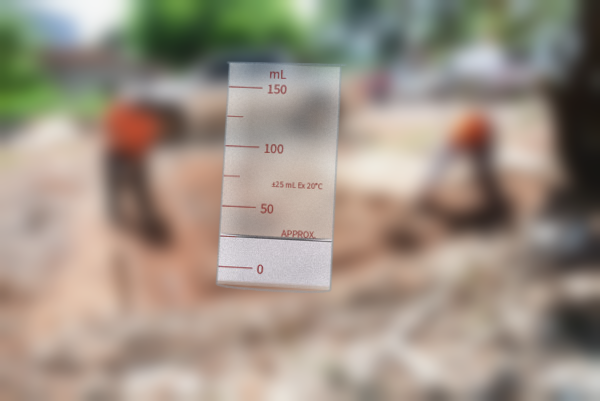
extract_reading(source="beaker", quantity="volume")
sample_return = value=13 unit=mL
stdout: value=25 unit=mL
